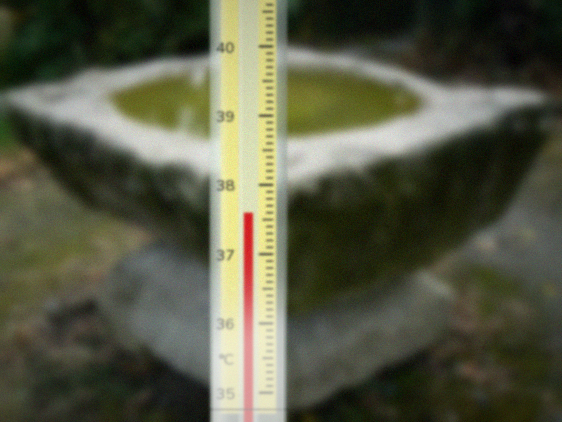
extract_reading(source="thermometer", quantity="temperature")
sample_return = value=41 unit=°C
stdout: value=37.6 unit=°C
